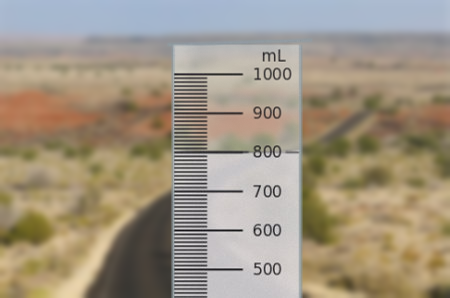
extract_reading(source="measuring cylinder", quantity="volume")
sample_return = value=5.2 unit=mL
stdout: value=800 unit=mL
